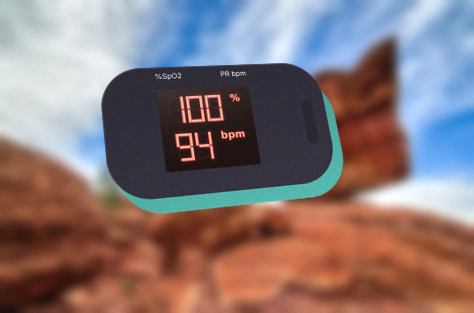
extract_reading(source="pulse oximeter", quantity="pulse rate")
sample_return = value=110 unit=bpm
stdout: value=94 unit=bpm
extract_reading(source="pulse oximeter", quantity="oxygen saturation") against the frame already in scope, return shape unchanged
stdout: value=100 unit=%
